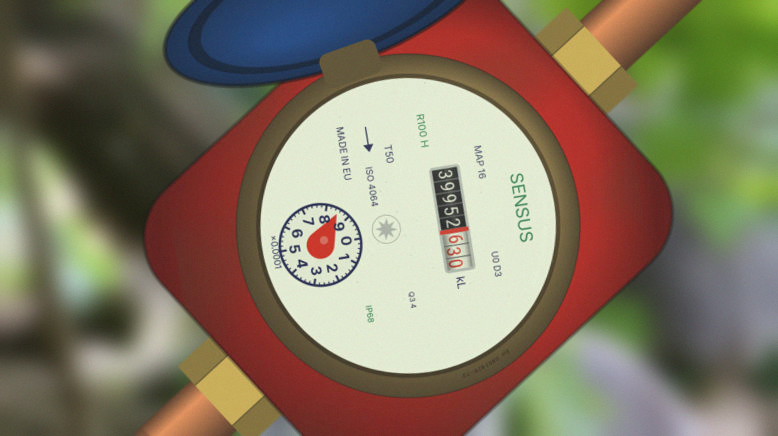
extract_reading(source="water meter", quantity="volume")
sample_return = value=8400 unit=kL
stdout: value=39952.6298 unit=kL
